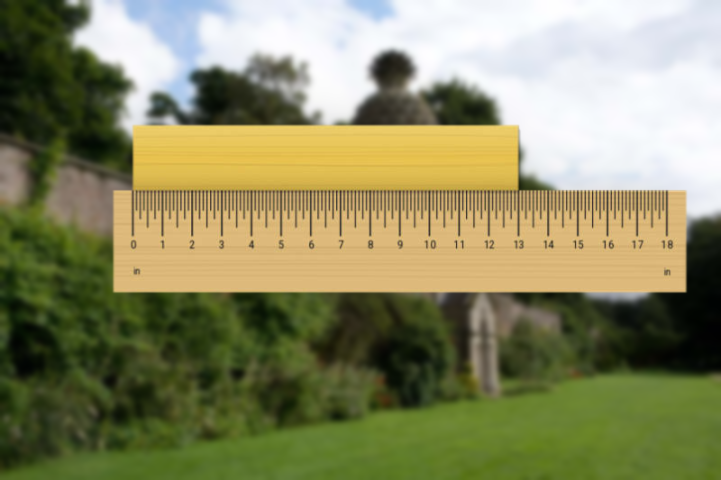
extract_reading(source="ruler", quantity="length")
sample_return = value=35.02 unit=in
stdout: value=13 unit=in
